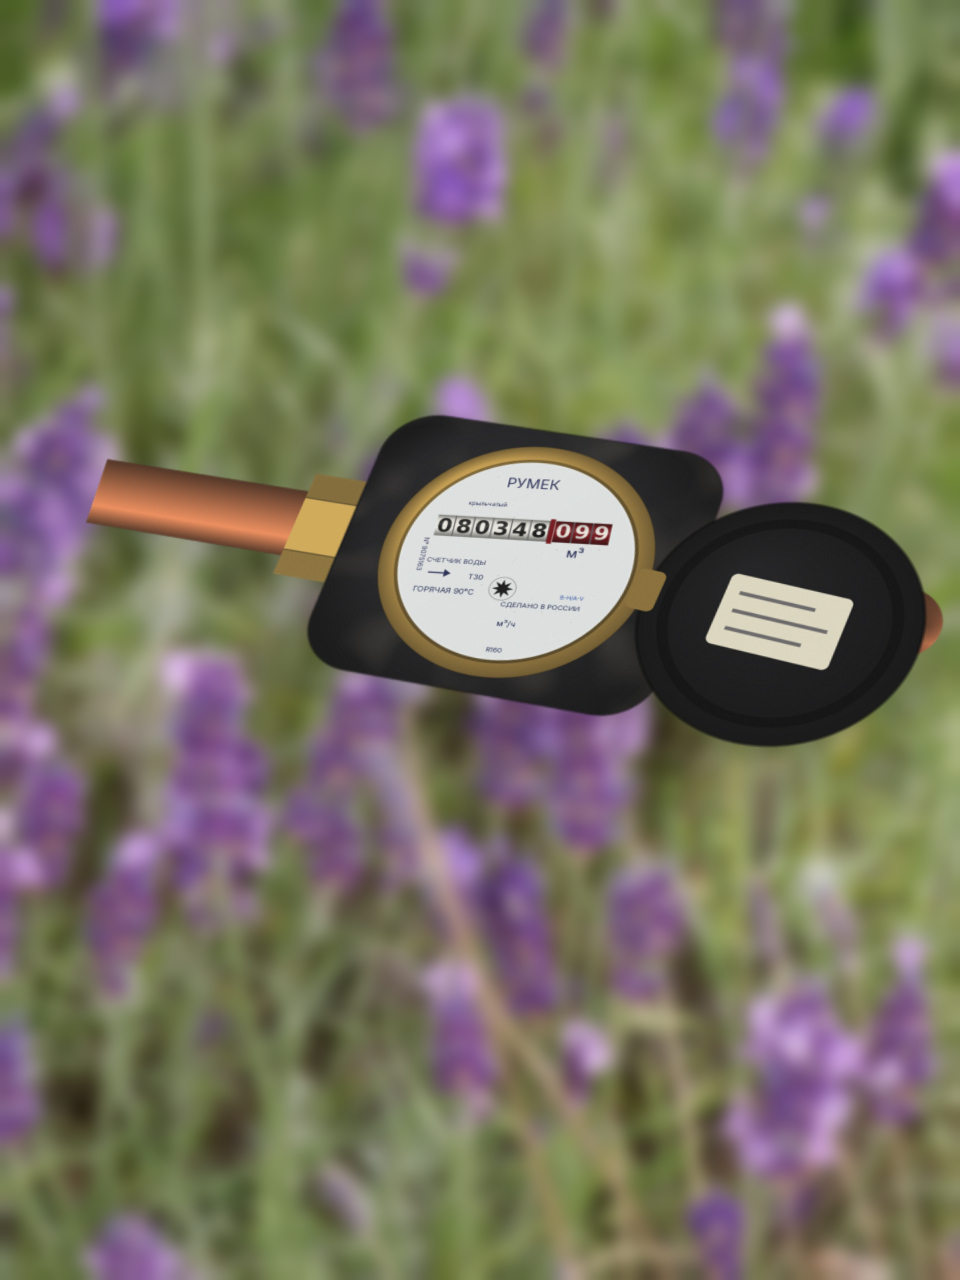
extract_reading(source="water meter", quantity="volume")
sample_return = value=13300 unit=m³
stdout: value=80348.099 unit=m³
